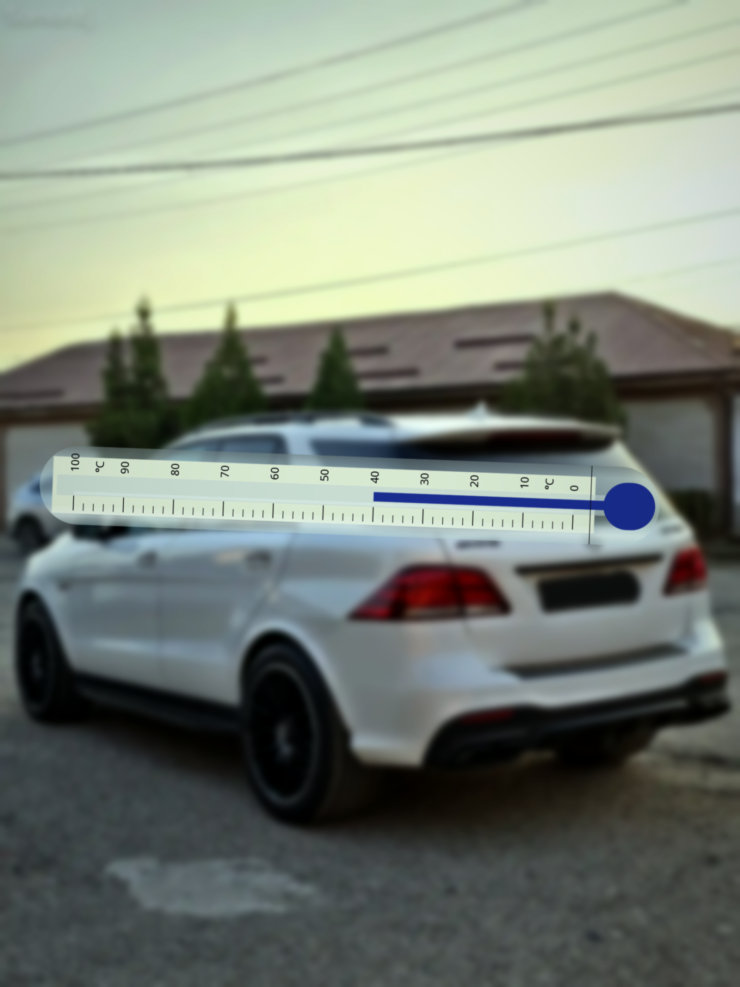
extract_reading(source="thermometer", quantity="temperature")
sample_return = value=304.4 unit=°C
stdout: value=40 unit=°C
